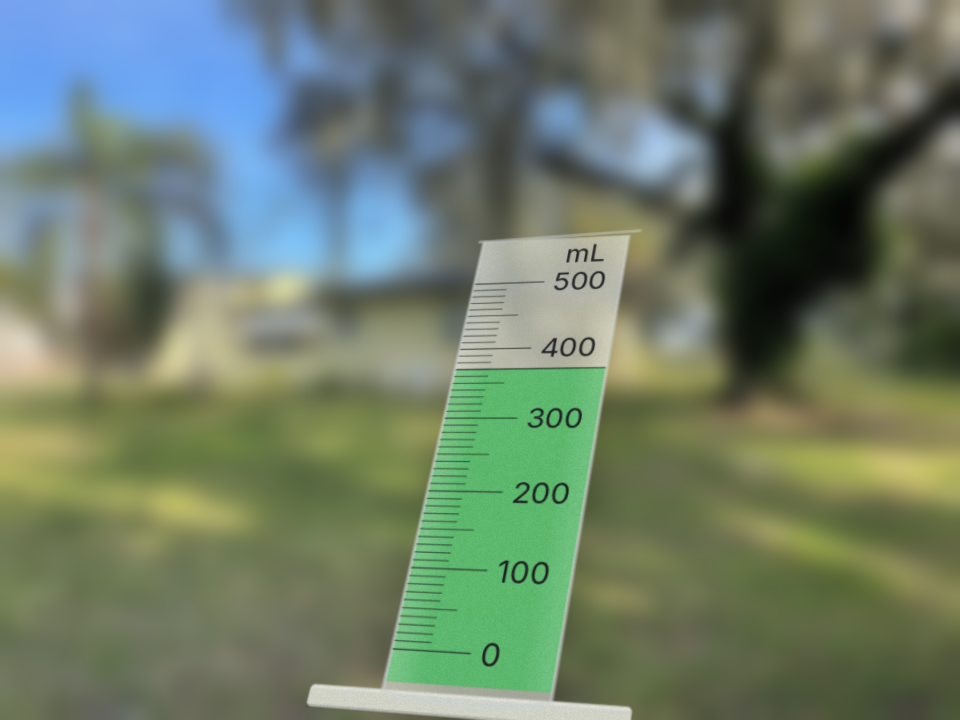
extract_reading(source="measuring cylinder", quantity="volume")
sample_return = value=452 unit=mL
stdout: value=370 unit=mL
